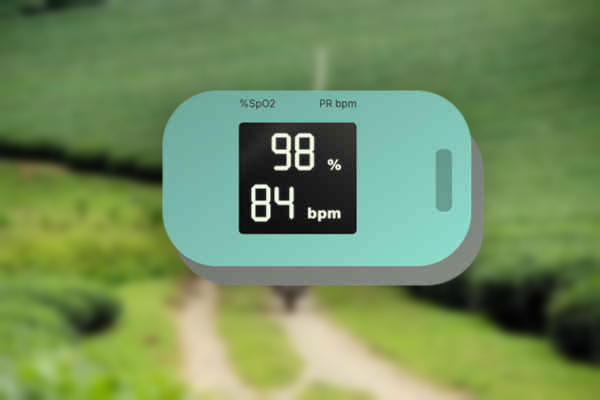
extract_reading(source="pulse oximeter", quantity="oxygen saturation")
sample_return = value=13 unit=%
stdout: value=98 unit=%
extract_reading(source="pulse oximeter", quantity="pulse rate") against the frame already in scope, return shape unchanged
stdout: value=84 unit=bpm
